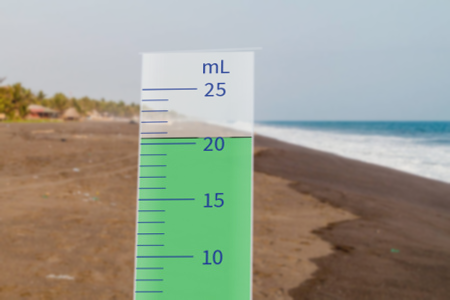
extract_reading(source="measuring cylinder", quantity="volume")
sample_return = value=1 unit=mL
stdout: value=20.5 unit=mL
